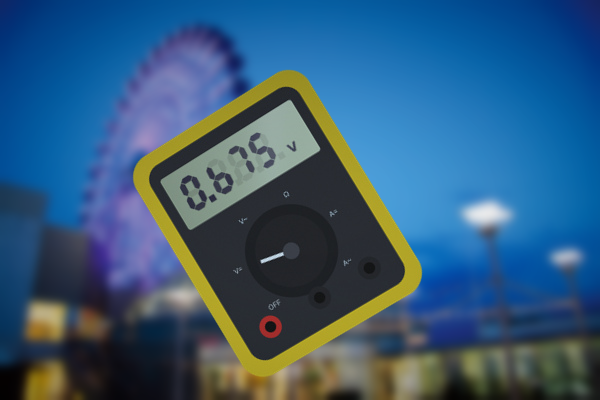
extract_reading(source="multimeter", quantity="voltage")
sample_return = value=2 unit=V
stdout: value=0.675 unit=V
